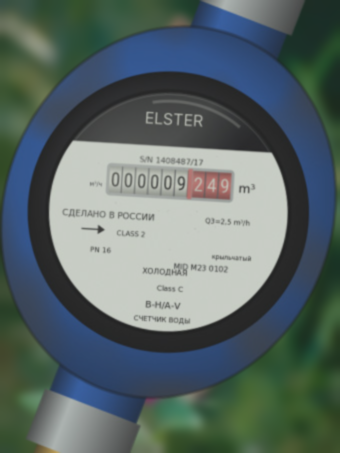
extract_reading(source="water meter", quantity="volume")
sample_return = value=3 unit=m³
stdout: value=9.249 unit=m³
